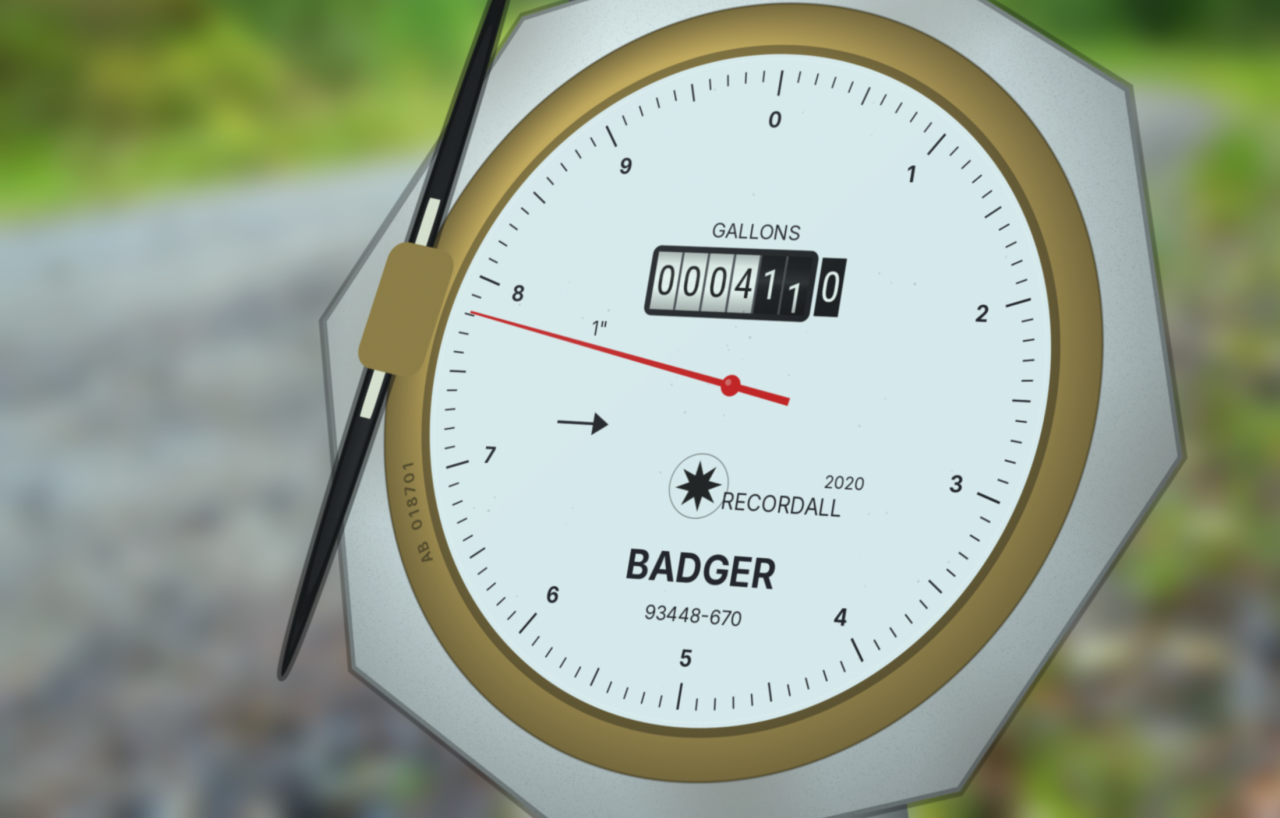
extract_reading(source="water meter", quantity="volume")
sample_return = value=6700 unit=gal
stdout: value=4107.8 unit=gal
